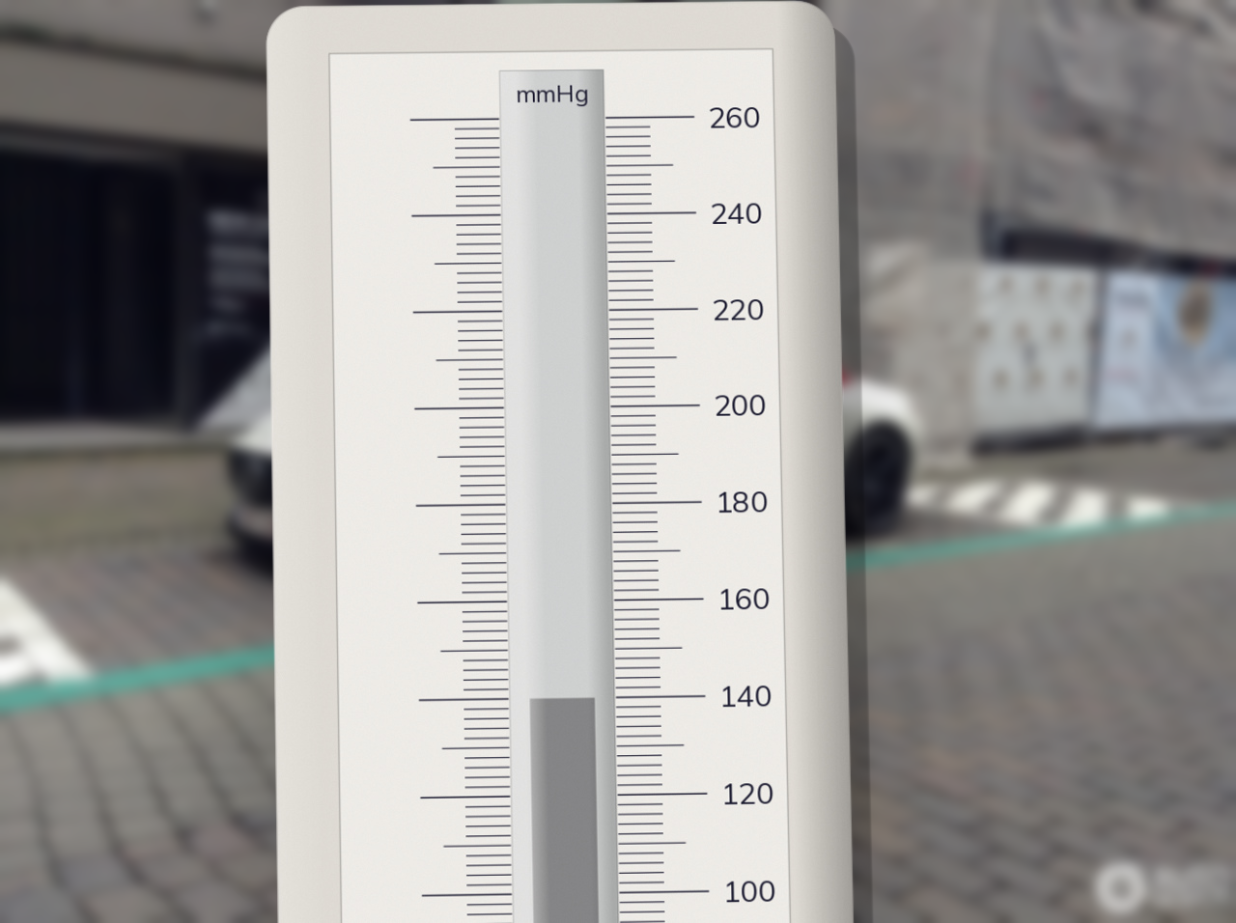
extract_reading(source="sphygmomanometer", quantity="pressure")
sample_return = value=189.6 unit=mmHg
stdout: value=140 unit=mmHg
